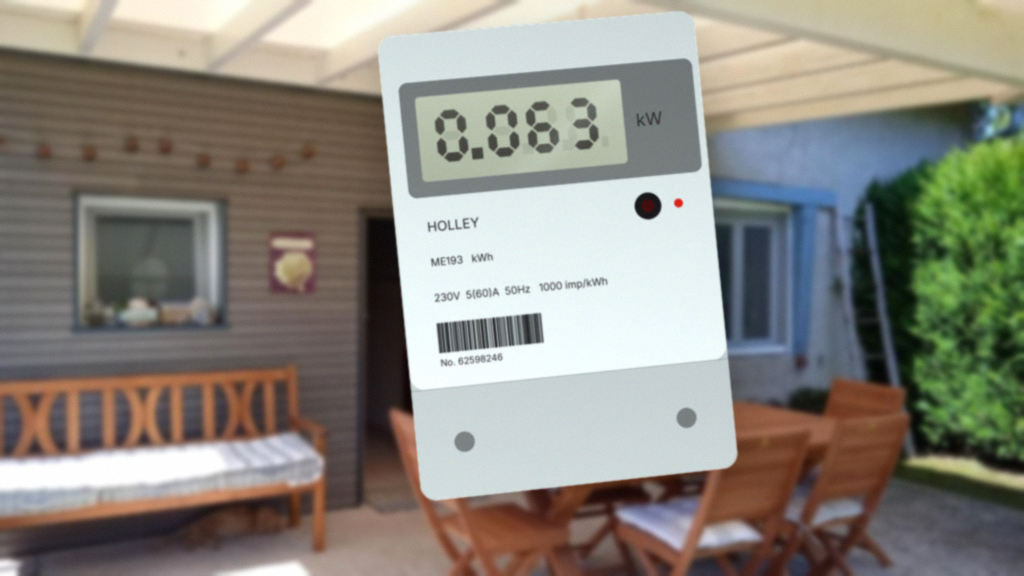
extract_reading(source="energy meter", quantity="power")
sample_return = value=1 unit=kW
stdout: value=0.063 unit=kW
